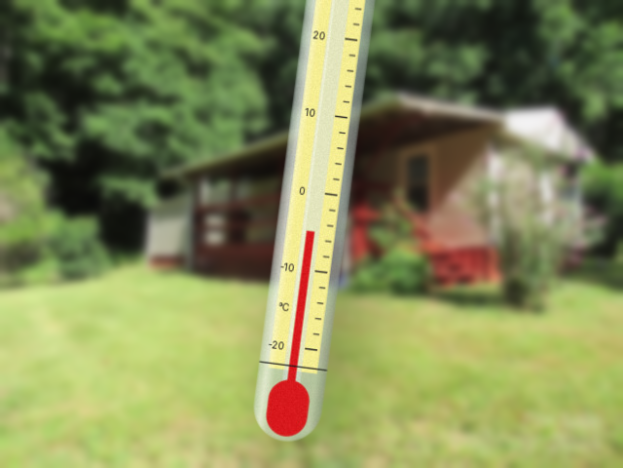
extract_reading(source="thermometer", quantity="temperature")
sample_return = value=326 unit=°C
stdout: value=-5 unit=°C
